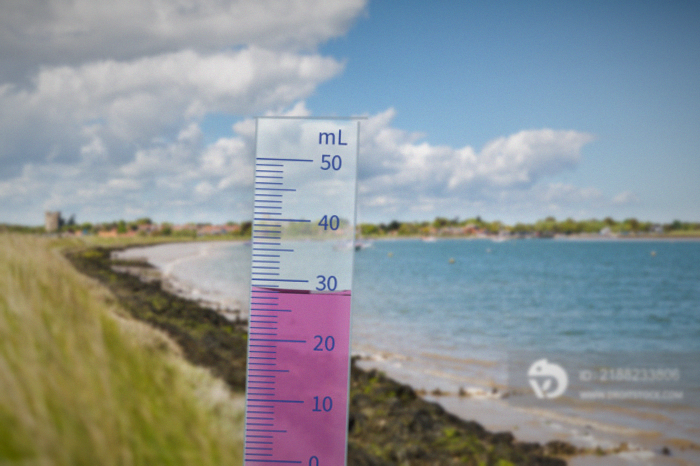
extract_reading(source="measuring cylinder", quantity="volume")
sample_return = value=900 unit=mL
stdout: value=28 unit=mL
